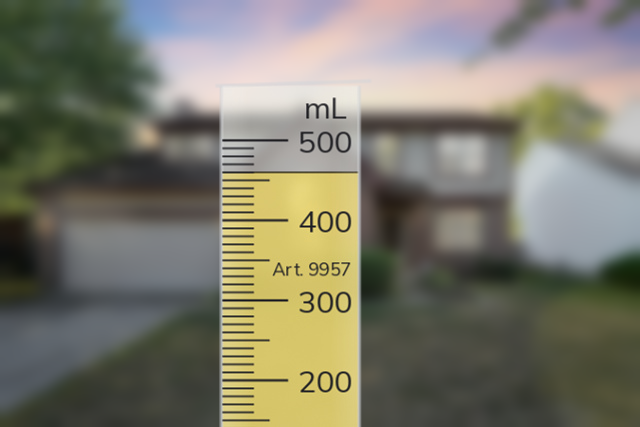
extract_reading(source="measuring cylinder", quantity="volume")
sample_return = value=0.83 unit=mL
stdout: value=460 unit=mL
